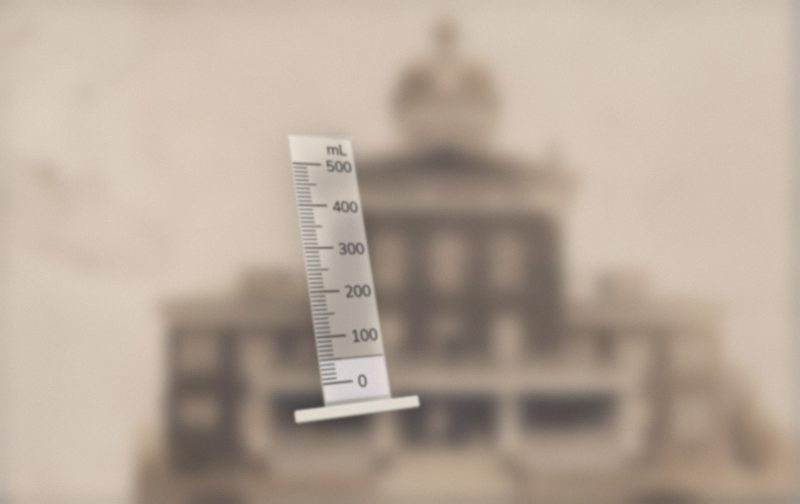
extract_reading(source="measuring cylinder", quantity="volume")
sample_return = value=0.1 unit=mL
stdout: value=50 unit=mL
